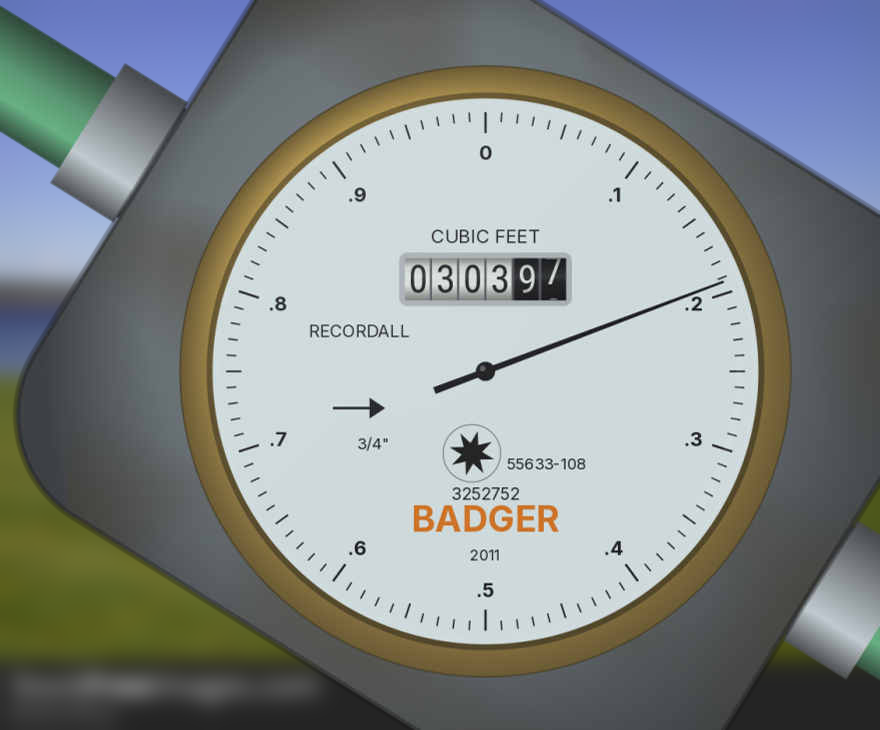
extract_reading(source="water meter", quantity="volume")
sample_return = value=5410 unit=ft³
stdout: value=30397.19 unit=ft³
